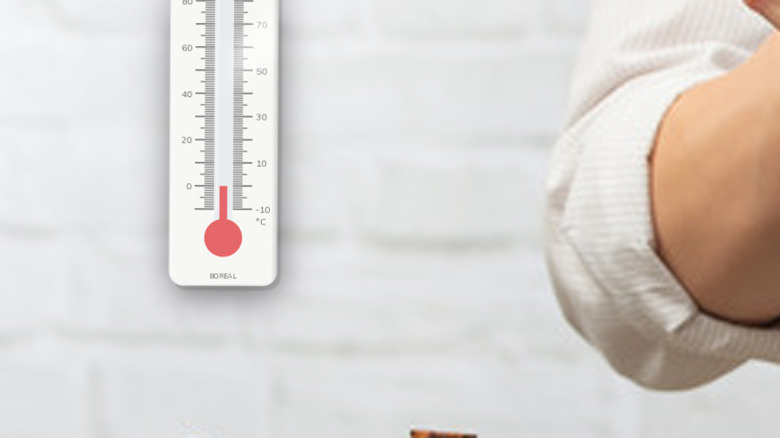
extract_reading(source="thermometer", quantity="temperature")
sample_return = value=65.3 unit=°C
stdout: value=0 unit=°C
